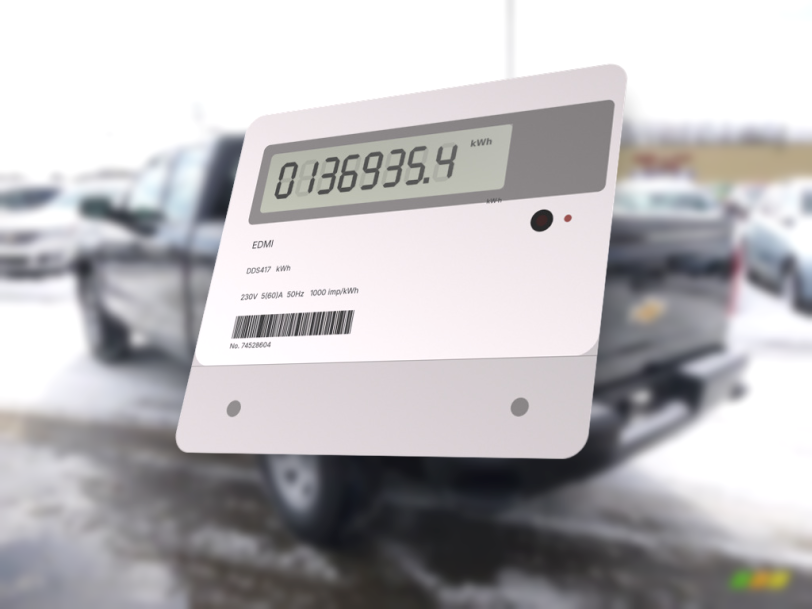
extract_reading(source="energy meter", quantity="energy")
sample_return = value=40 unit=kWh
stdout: value=136935.4 unit=kWh
